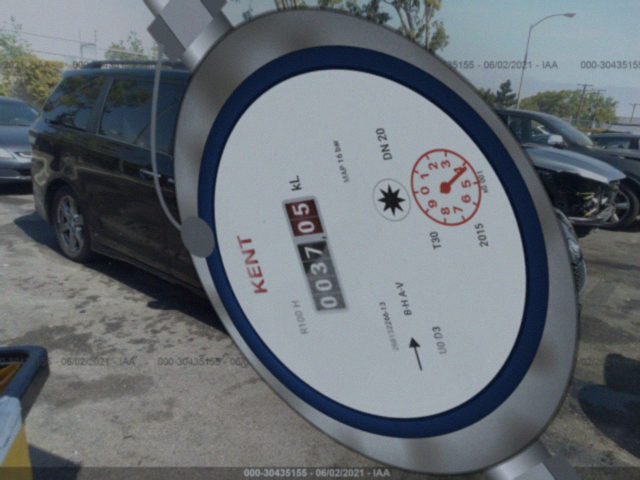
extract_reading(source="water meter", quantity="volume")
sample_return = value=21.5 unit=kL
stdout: value=37.054 unit=kL
